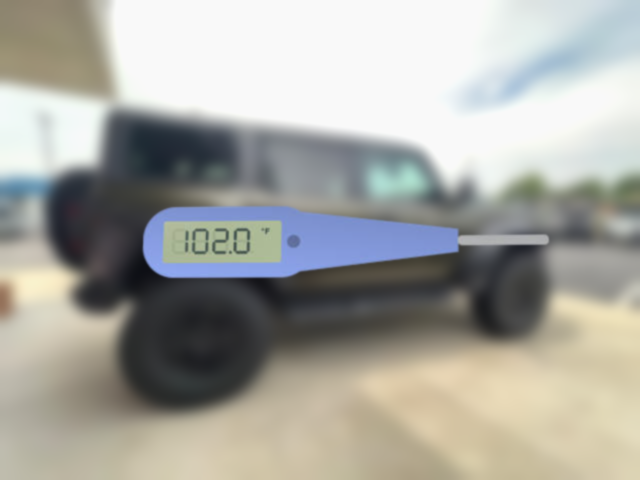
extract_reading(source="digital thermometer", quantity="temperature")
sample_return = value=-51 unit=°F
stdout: value=102.0 unit=°F
